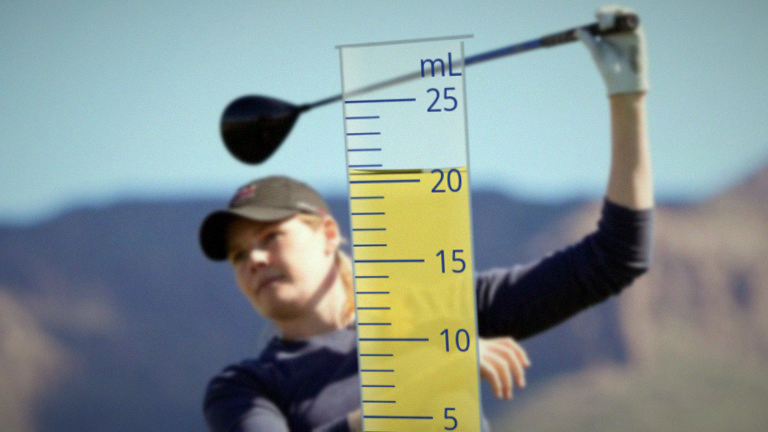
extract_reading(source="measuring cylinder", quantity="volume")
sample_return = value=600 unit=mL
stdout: value=20.5 unit=mL
